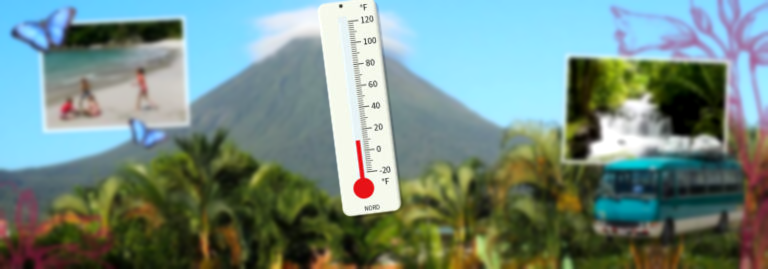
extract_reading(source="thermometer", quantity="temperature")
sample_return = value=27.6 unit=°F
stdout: value=10 unit=°F
